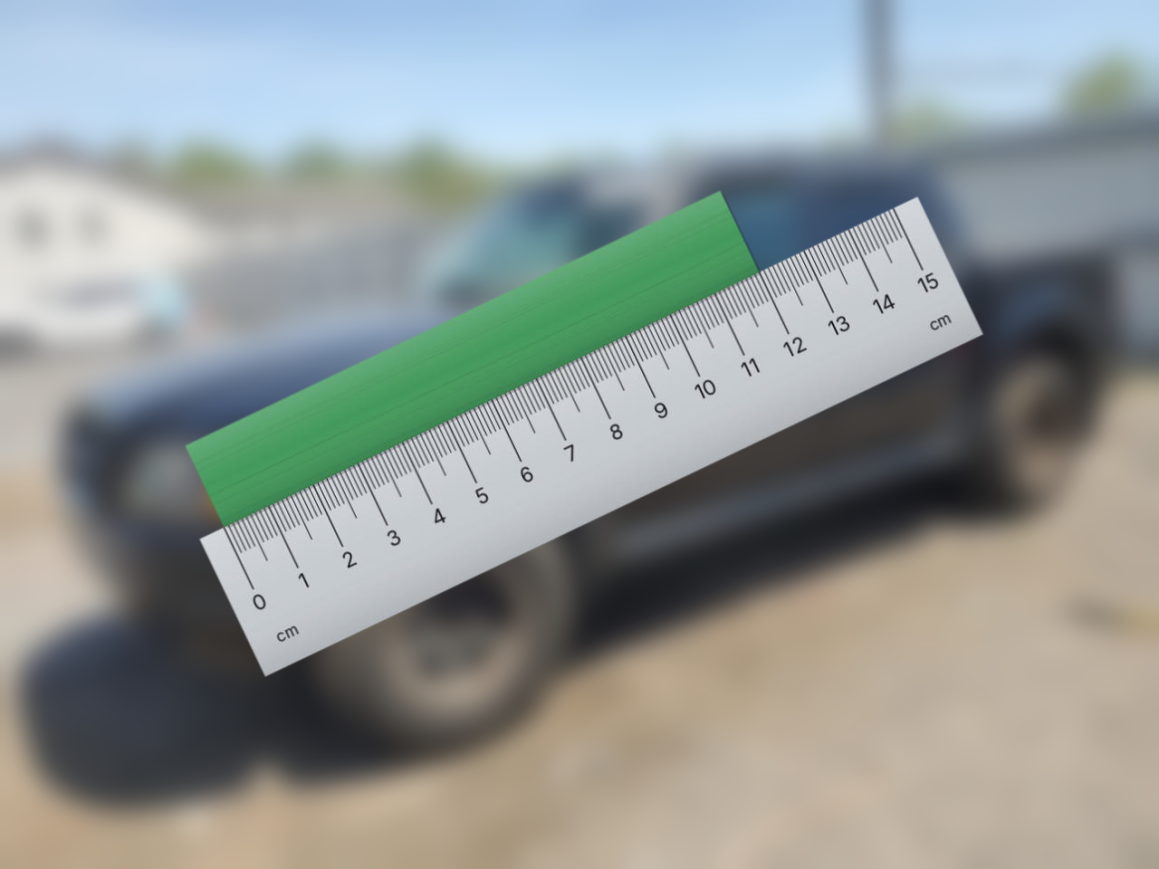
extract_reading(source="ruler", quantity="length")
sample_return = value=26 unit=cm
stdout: value=12 unit=cm
